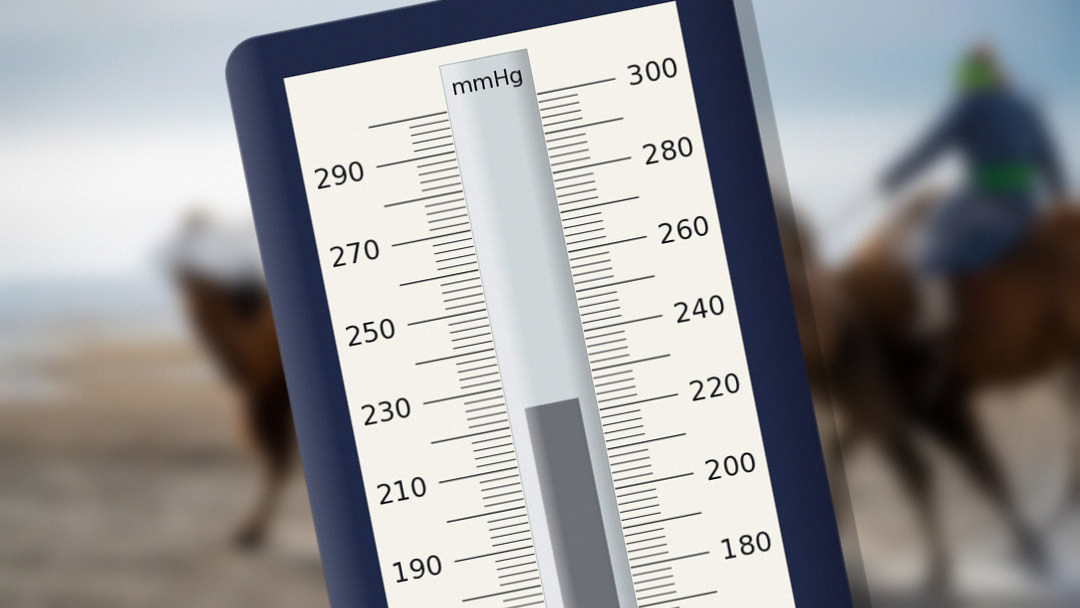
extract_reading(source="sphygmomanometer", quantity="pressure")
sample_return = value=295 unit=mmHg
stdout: value=224 unit=mmHg
